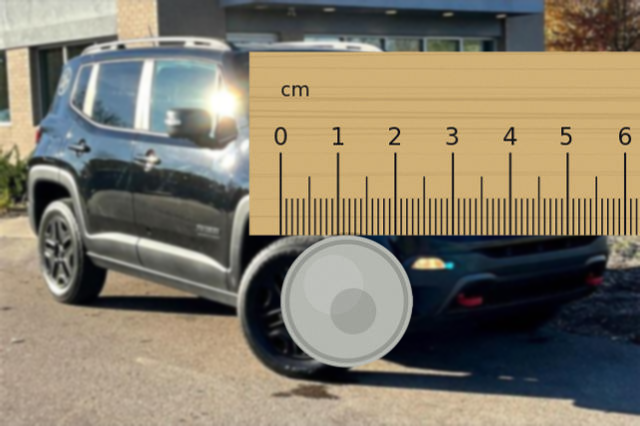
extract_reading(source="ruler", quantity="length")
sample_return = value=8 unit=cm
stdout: value=2.3 unit=cm
